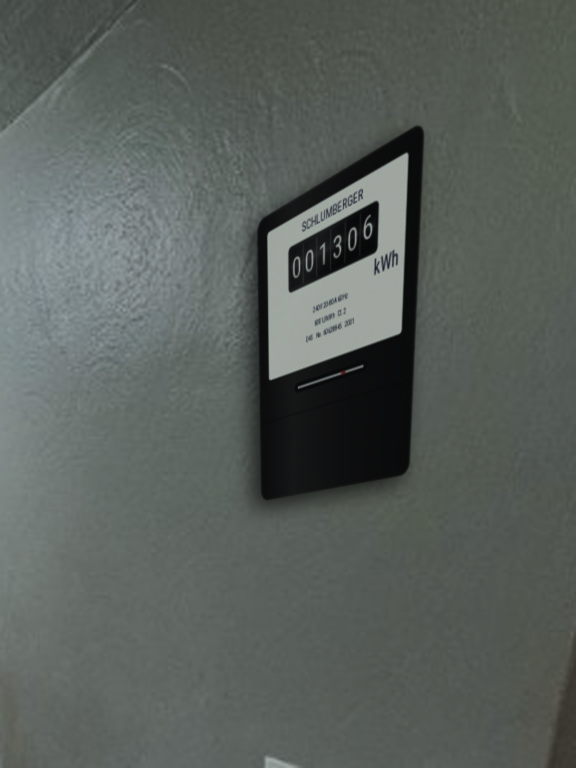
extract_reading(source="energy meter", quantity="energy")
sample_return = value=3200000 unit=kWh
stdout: value=1306 unit=kWh
